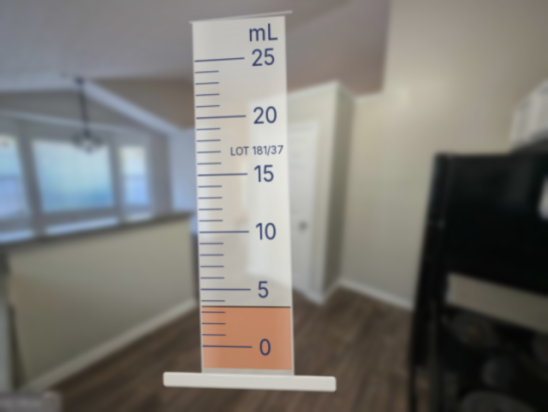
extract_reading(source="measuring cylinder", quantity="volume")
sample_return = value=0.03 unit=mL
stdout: value=3.5 unit=mL
